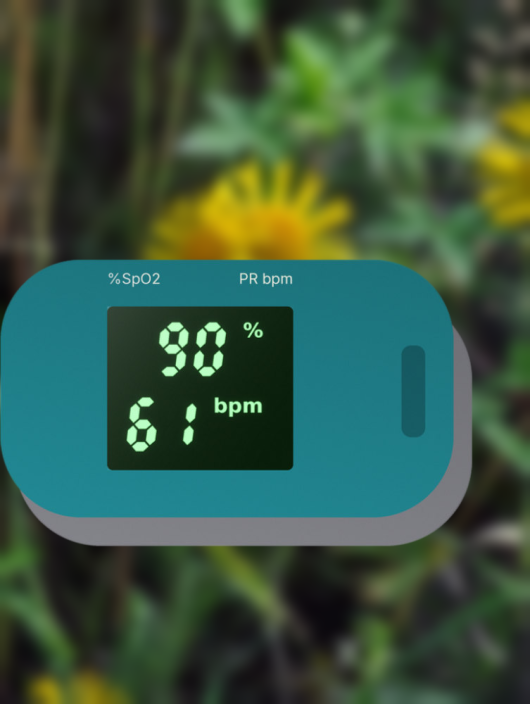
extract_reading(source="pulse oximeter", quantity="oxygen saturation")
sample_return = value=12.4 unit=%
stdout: value=90 unit=%
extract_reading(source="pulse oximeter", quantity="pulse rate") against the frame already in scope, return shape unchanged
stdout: value=61 unit=bpm
